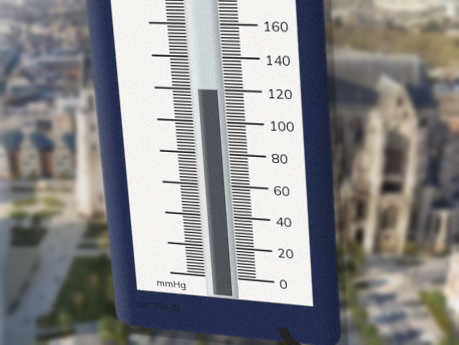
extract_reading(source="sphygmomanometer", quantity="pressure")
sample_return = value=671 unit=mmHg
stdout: value=120 unit=mmHg
